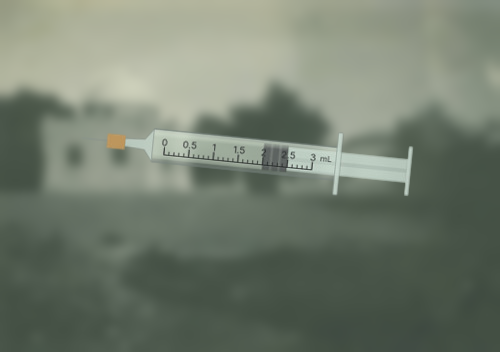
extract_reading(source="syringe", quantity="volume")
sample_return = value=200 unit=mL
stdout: value=2 unit=mL
